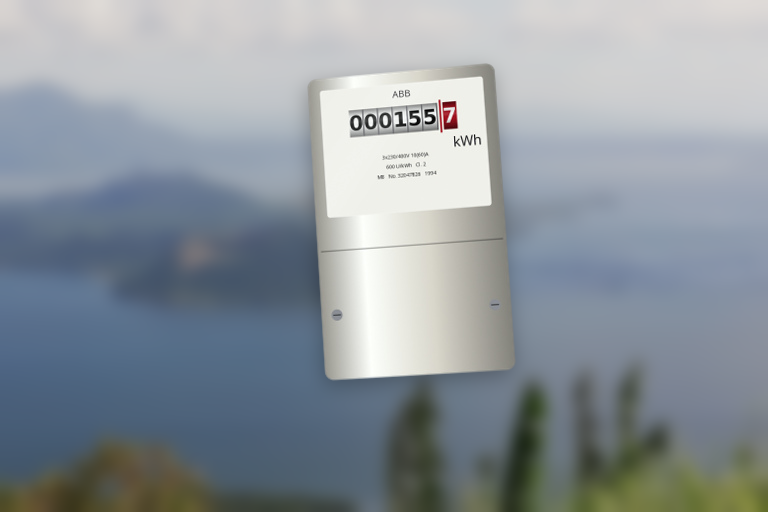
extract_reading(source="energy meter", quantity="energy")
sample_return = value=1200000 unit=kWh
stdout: value=155.7 unit=kWh
